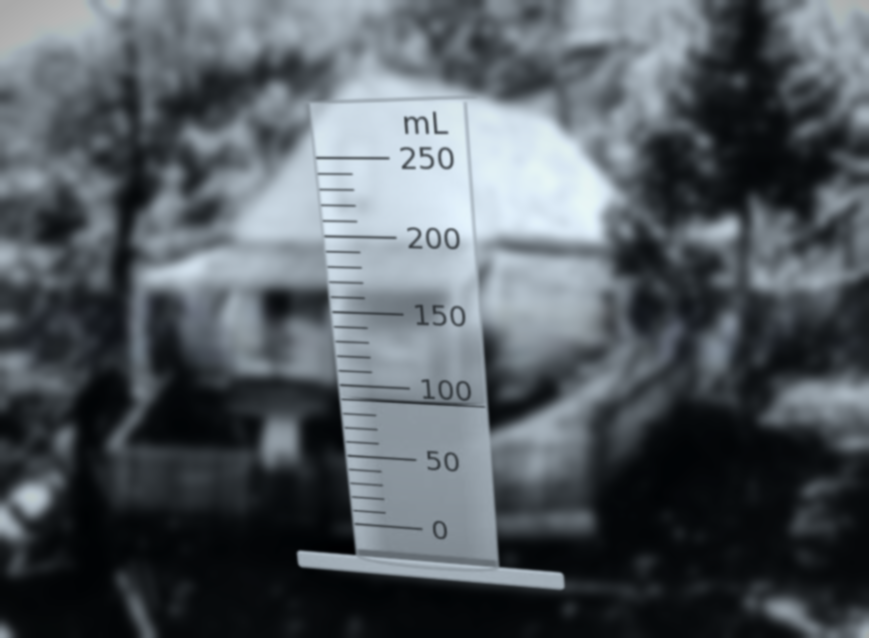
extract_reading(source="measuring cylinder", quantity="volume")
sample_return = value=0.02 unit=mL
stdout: value=90 unit=mL
